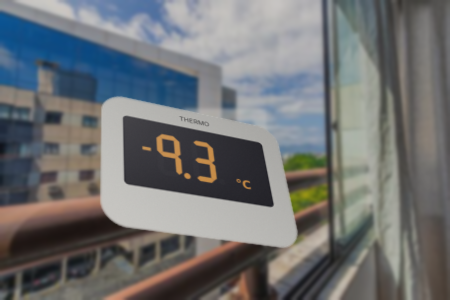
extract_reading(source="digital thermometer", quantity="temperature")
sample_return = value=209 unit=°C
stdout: value=-9.3 unit=°C
